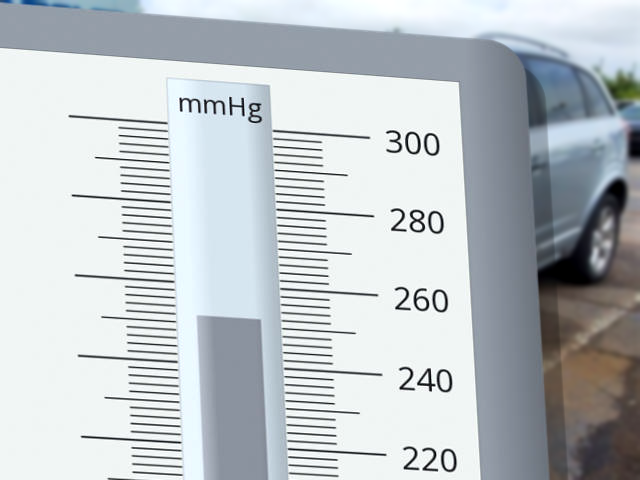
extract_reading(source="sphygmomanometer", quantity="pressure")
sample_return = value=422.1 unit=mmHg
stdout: value=252 unit=mmHg
